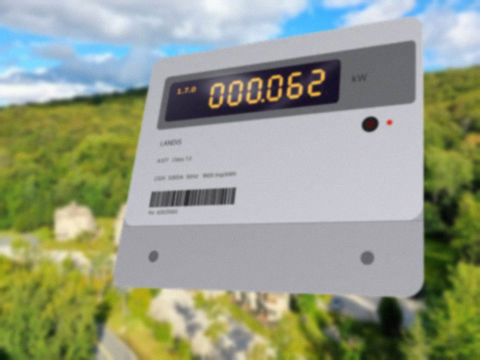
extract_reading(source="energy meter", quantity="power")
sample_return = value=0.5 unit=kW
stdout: value=0.062 unit=kW
